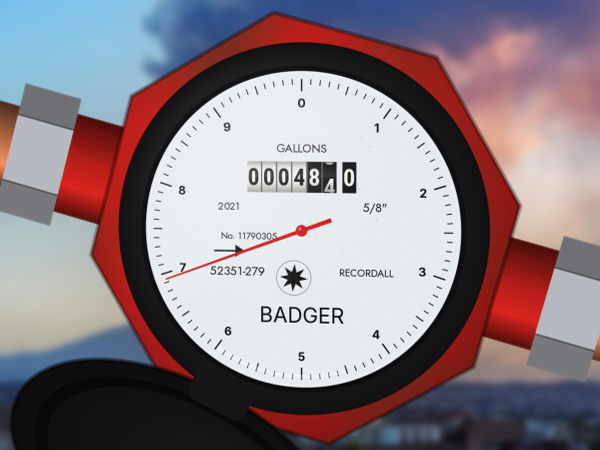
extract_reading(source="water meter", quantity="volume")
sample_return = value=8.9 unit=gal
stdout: value=4836.9 unit=gal
